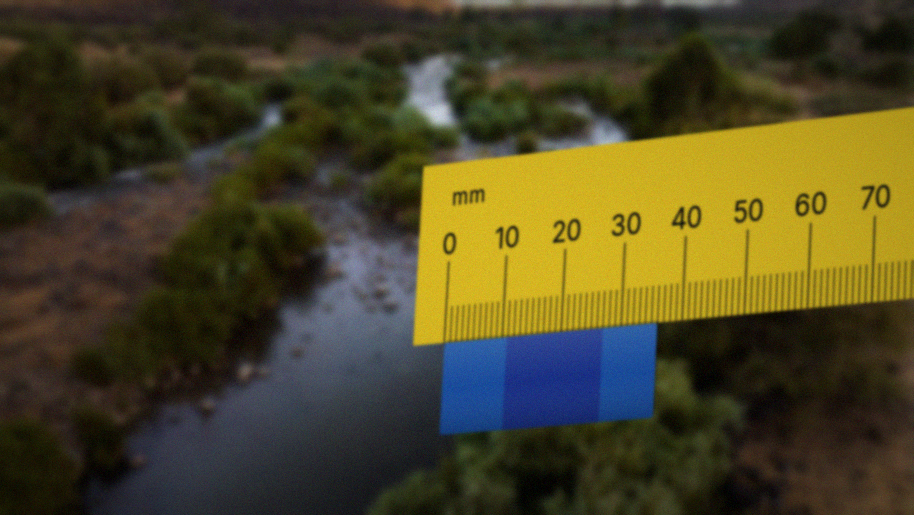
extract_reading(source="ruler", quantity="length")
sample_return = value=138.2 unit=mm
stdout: value=36 unit=mm
